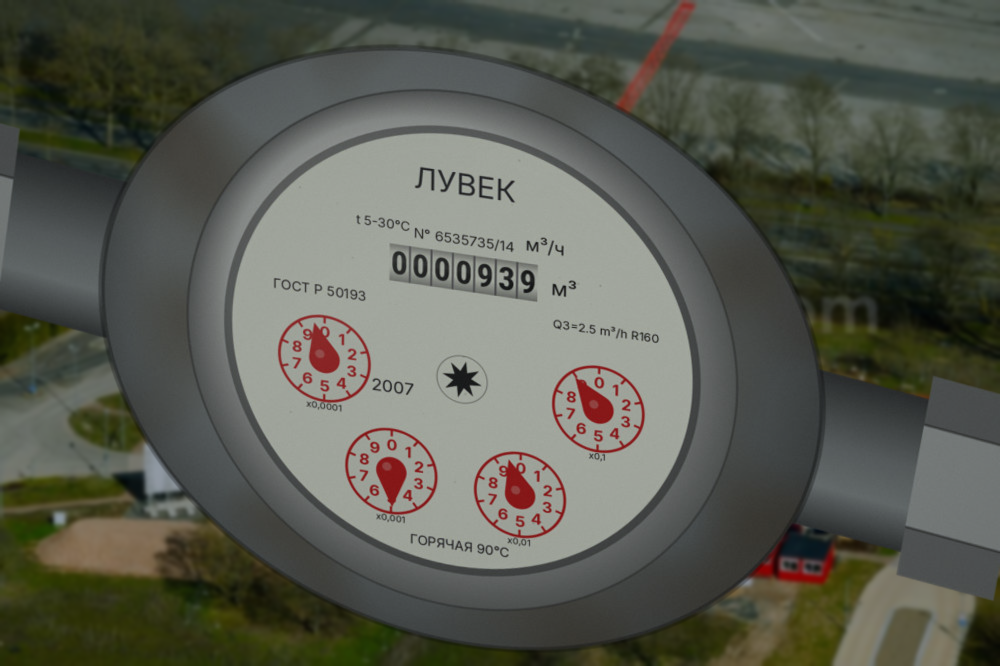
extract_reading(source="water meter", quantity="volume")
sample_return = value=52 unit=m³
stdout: value=939.8949 unit=m³
